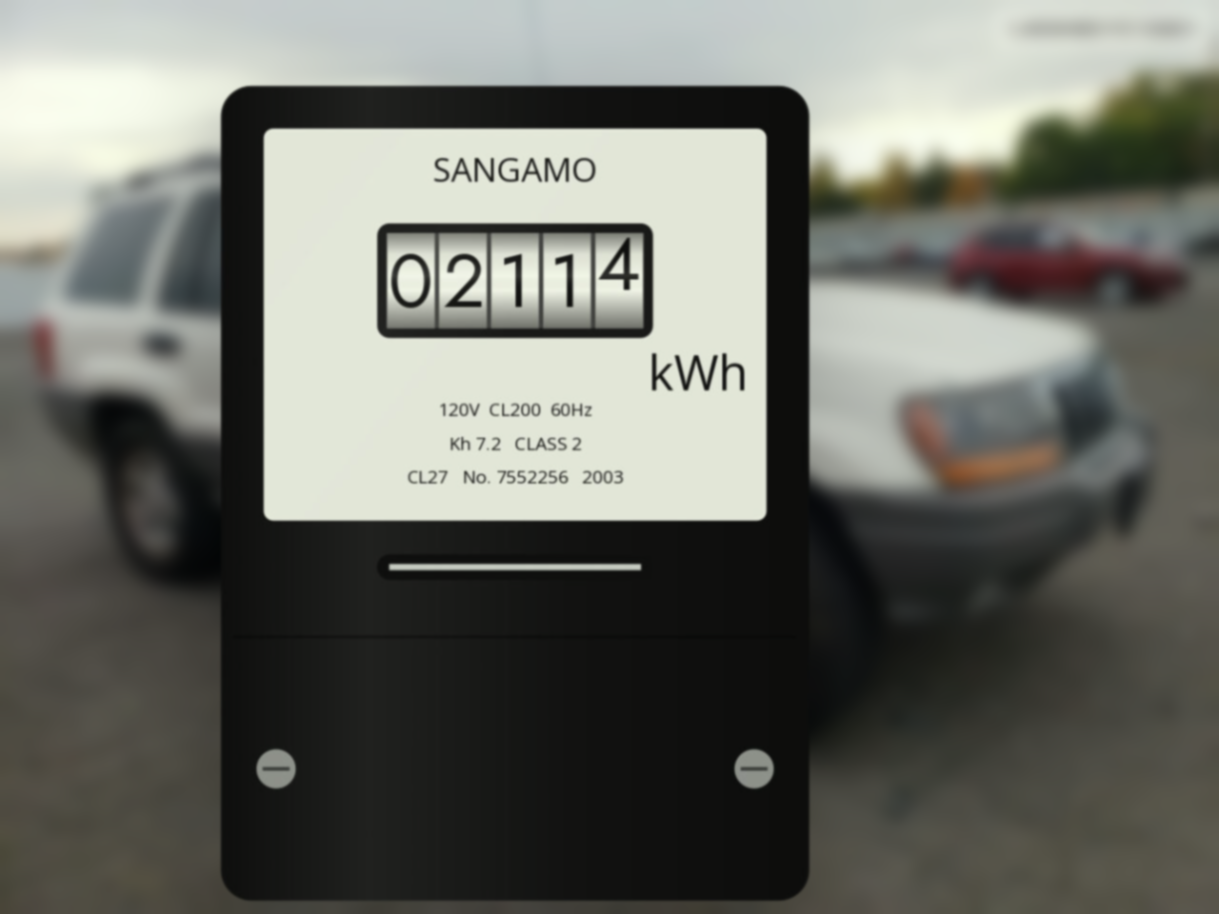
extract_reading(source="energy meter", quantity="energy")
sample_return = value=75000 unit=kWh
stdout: value=2114 unit=kWh
